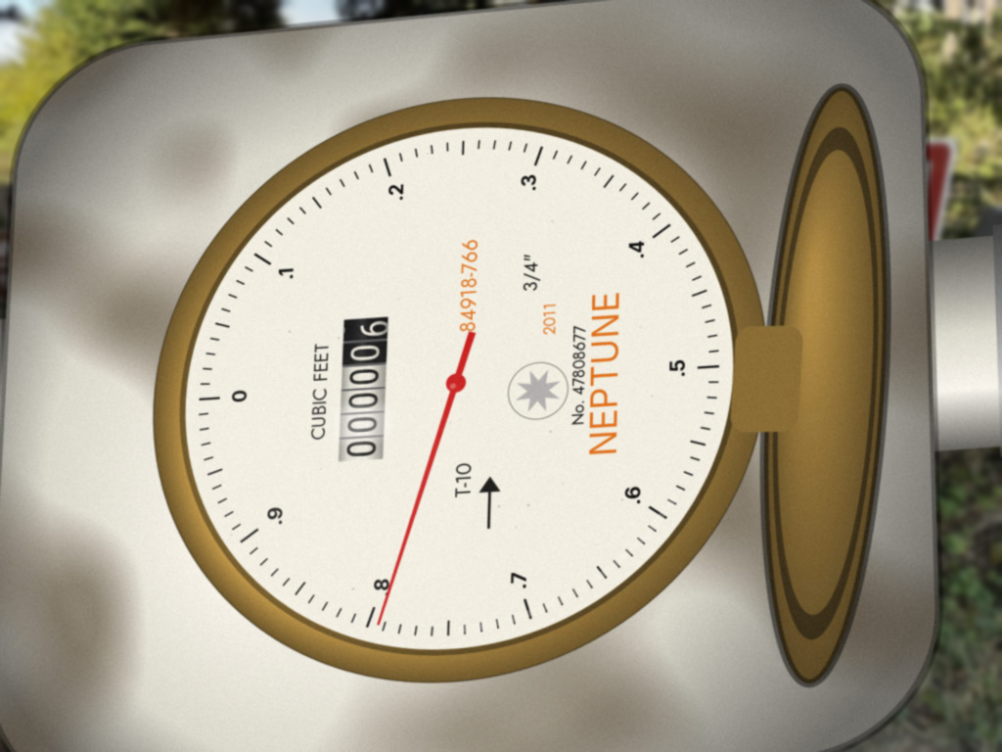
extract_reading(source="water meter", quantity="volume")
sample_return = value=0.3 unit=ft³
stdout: value=5.79 unit=ft³
